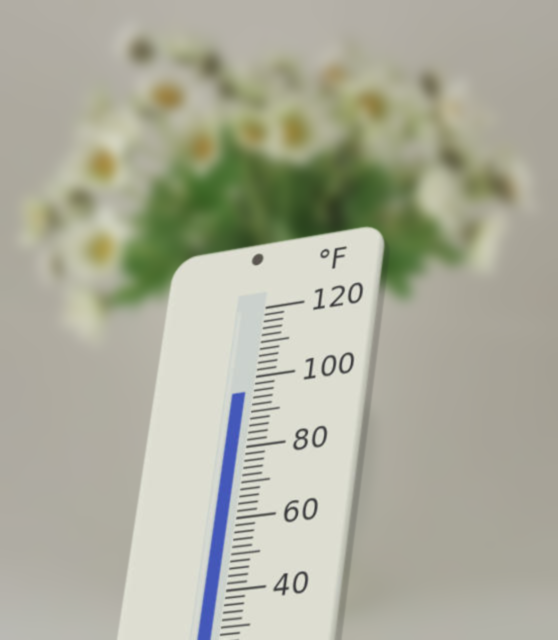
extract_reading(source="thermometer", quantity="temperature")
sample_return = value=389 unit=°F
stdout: value=96 unit=°F
